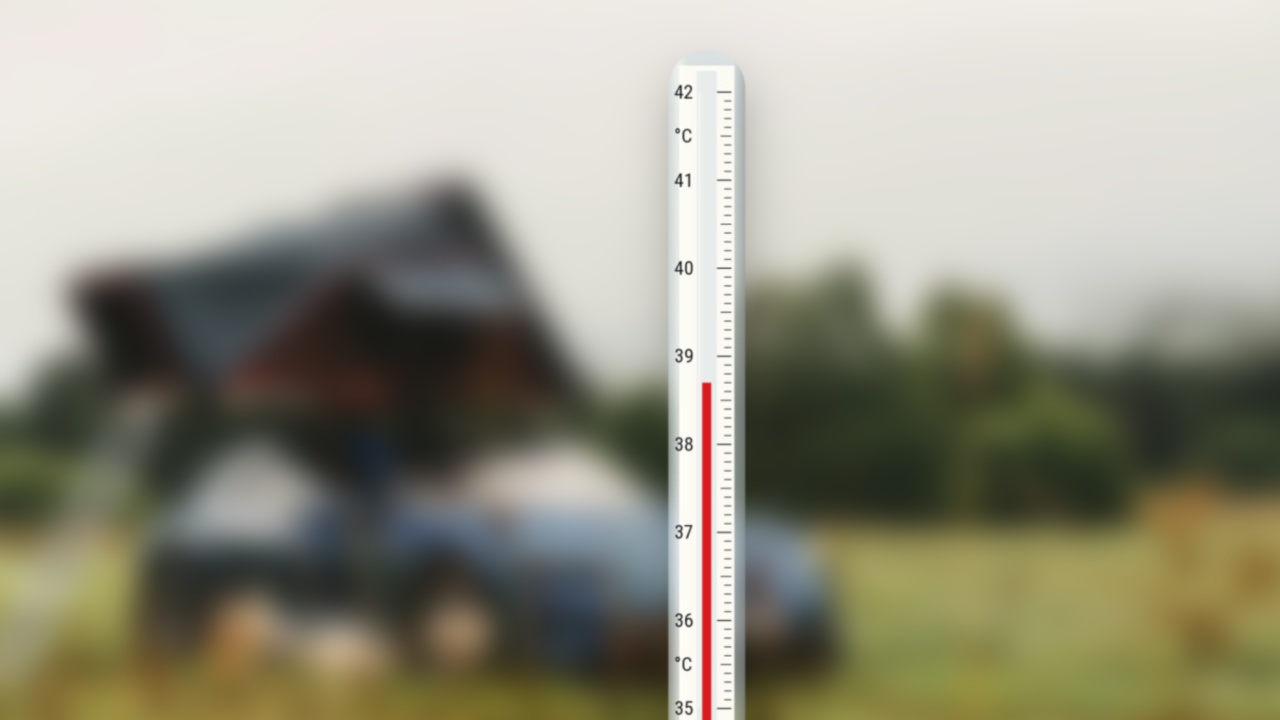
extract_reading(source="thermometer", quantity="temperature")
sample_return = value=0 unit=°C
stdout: value=38.7 unit=°C
